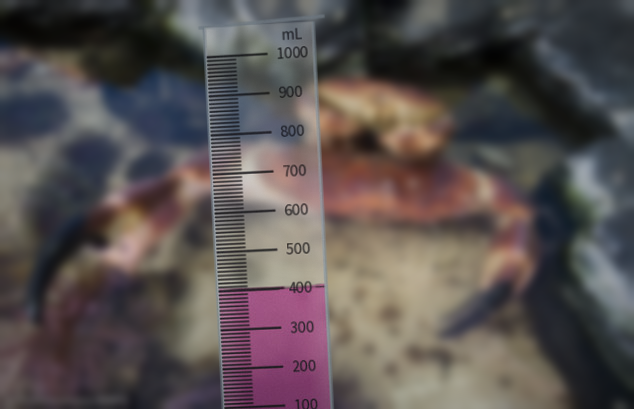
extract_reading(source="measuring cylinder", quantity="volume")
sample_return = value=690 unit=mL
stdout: value=400 unit=mL
